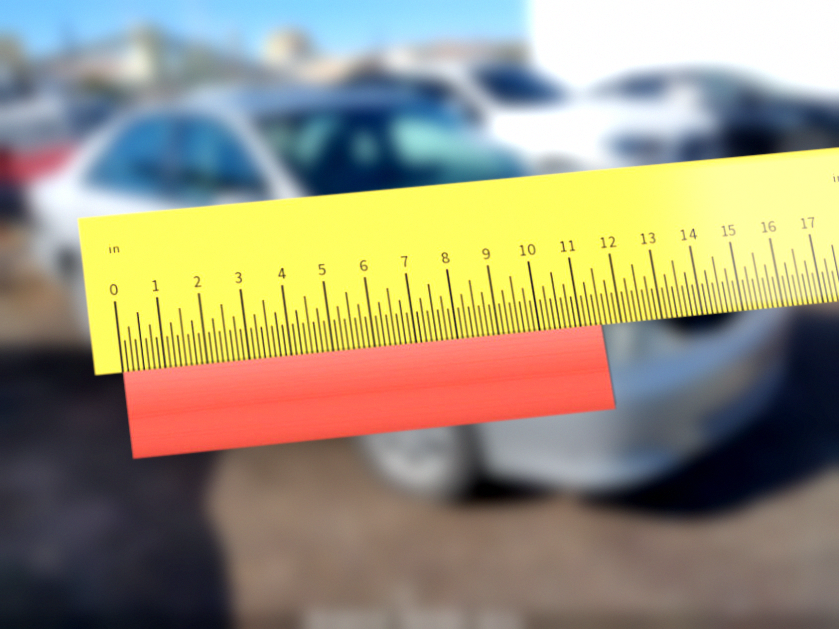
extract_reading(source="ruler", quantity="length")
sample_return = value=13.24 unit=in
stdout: value=11.5 unit=in
